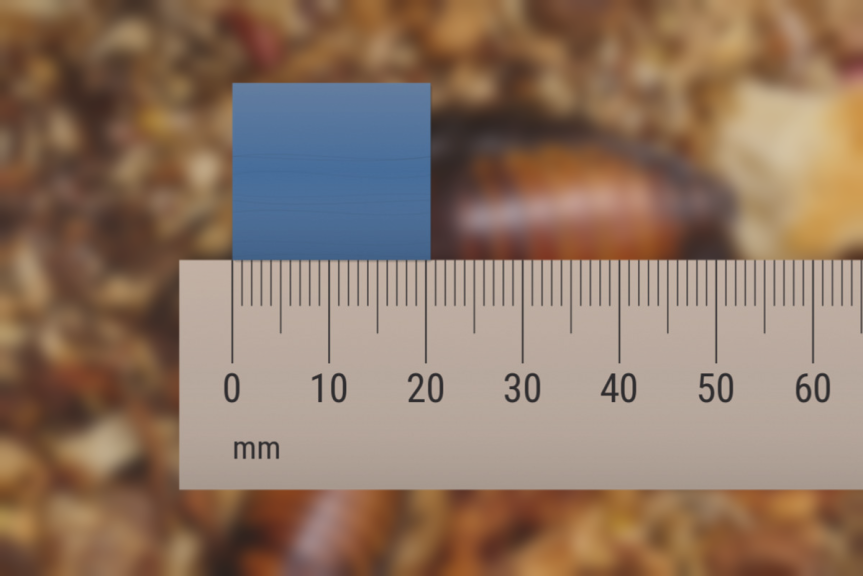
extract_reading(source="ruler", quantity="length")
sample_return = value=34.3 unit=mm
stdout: value=20.5 unit=mm
